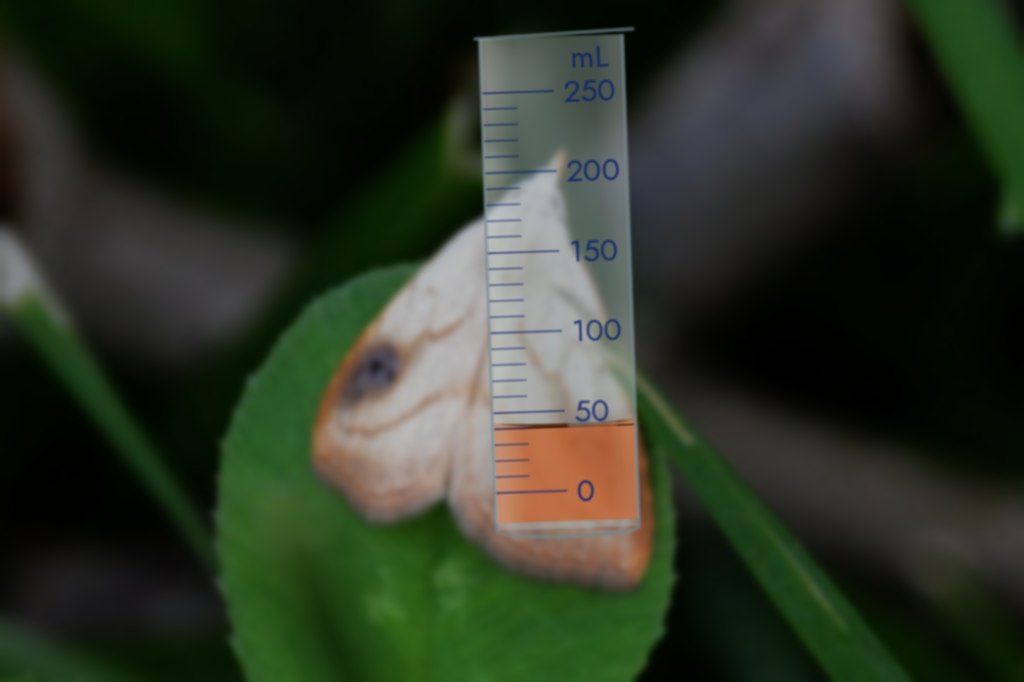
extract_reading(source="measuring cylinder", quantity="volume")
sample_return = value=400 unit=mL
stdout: value=40 unit=mL
